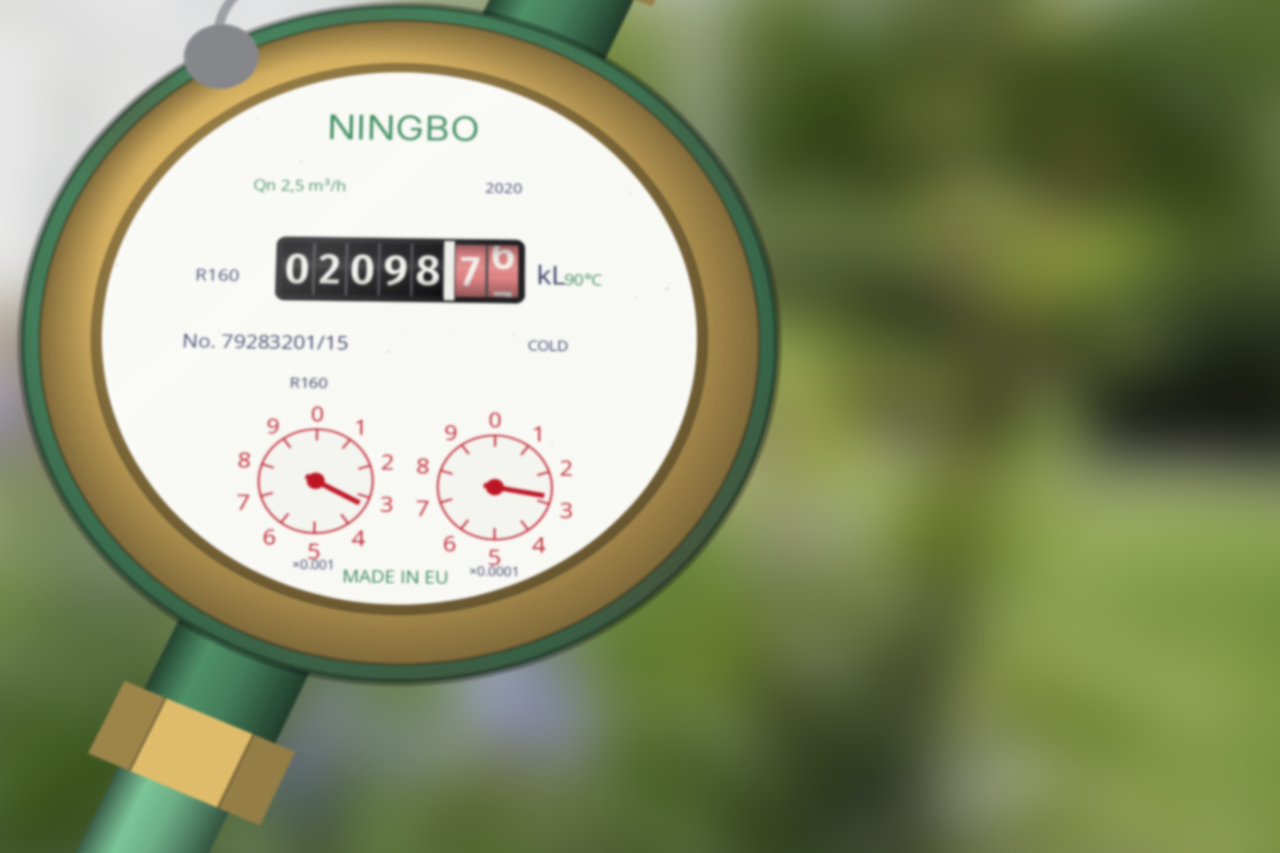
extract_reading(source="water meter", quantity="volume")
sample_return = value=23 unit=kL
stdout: value=2098.7632 unit=kL
